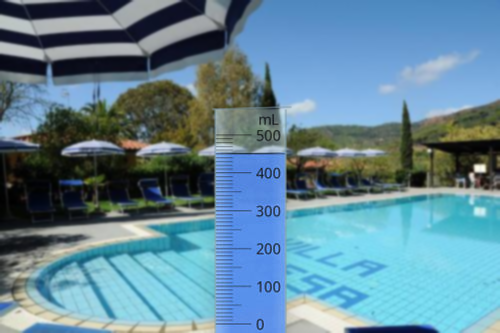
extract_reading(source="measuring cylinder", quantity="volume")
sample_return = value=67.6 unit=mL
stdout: value=450 unit=mL
